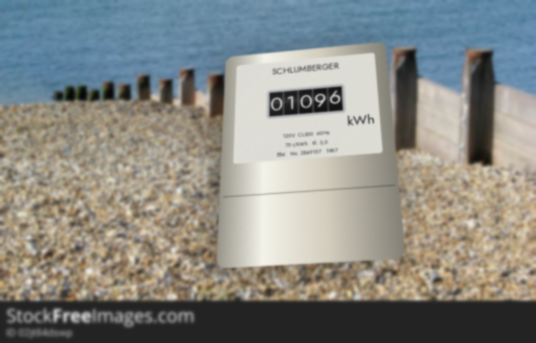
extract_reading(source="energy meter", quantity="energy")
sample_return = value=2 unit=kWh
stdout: value=1096 unit=kWh
